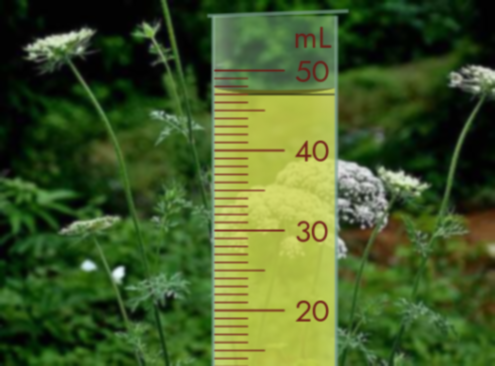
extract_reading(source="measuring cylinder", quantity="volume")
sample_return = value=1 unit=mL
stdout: value=47 unit=mL
